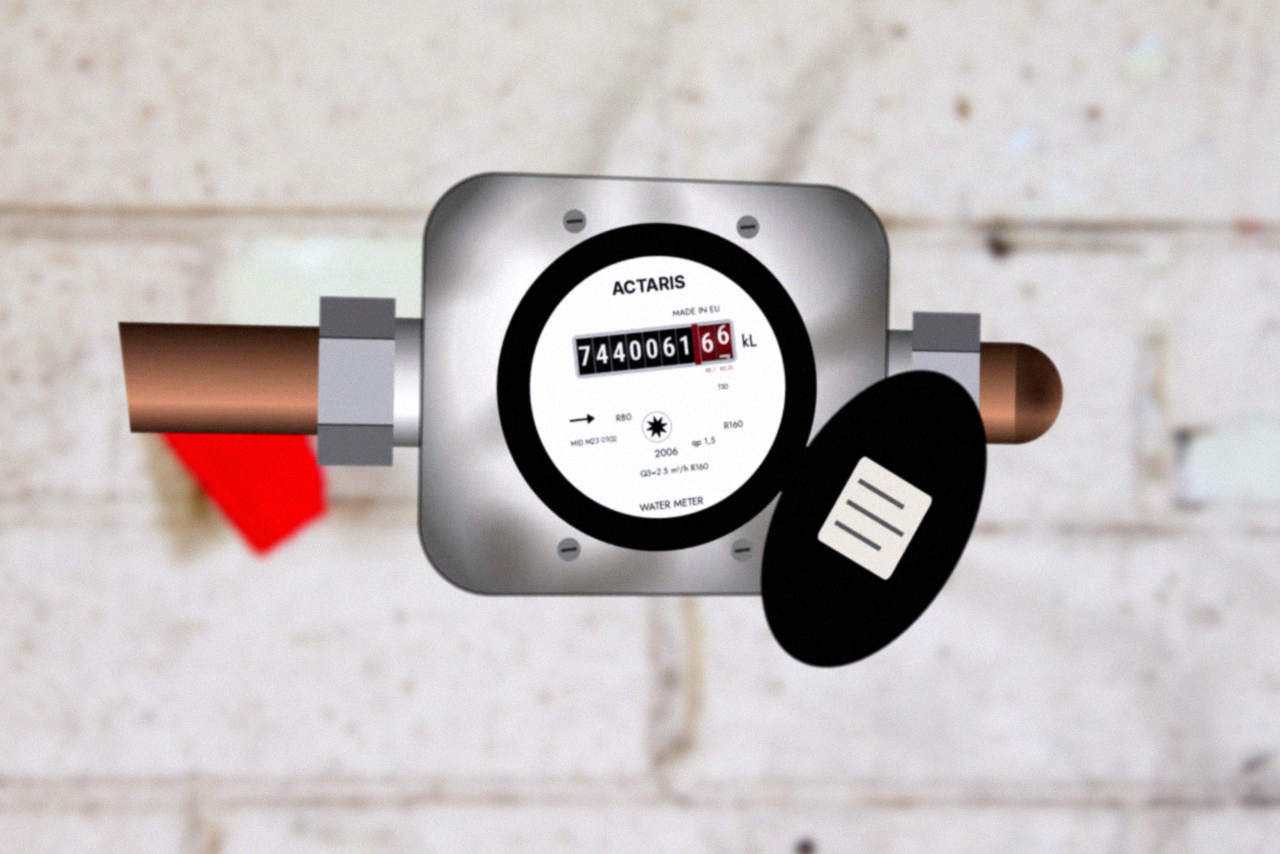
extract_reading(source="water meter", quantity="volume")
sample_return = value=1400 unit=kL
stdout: value=7440061.66 unit=kL
